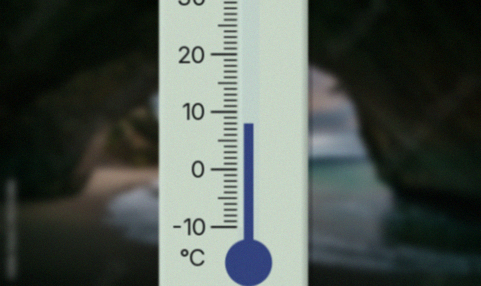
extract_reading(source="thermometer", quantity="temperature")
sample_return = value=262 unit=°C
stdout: value=8 unit=°C
